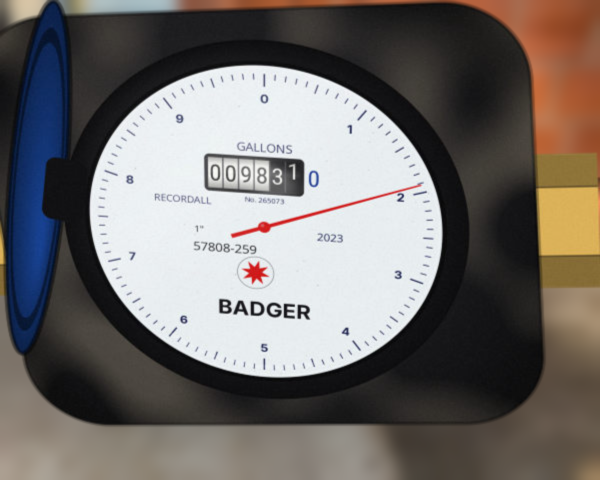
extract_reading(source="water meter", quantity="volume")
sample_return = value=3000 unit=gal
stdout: value=98311.9 unit=gal
